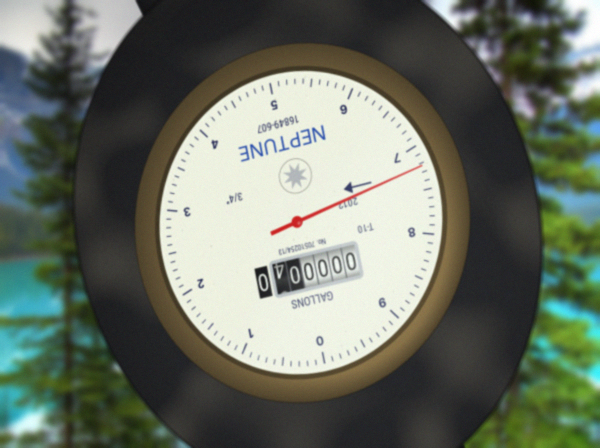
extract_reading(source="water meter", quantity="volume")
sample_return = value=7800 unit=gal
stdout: value=37.2 unit=gal
